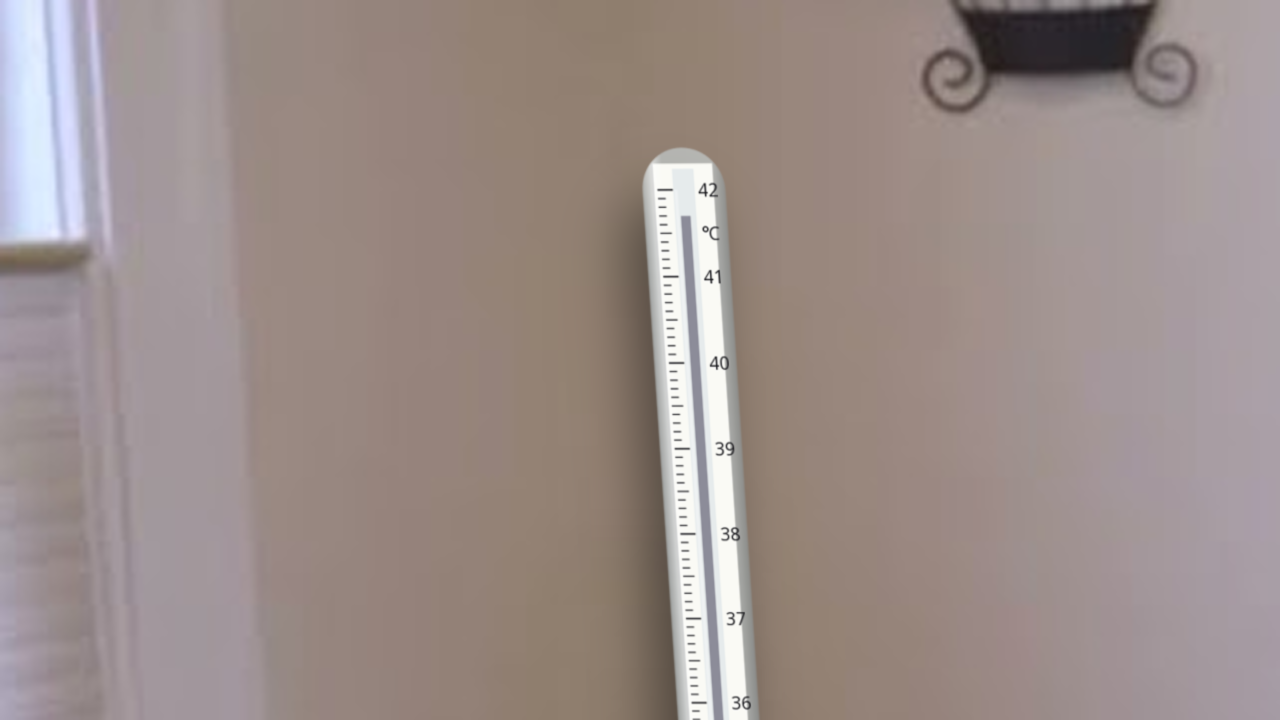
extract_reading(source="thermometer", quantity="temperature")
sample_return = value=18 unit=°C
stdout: value=41.7 unit=°C
